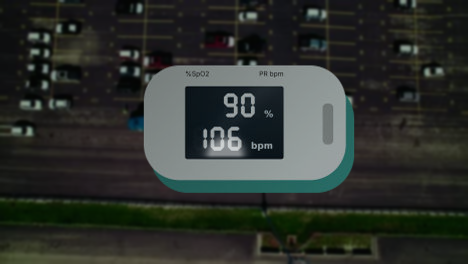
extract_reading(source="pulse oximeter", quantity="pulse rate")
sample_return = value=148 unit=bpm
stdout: value=106 unit=bpm
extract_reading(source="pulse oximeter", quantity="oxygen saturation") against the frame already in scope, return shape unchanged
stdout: value=90 unit=%
